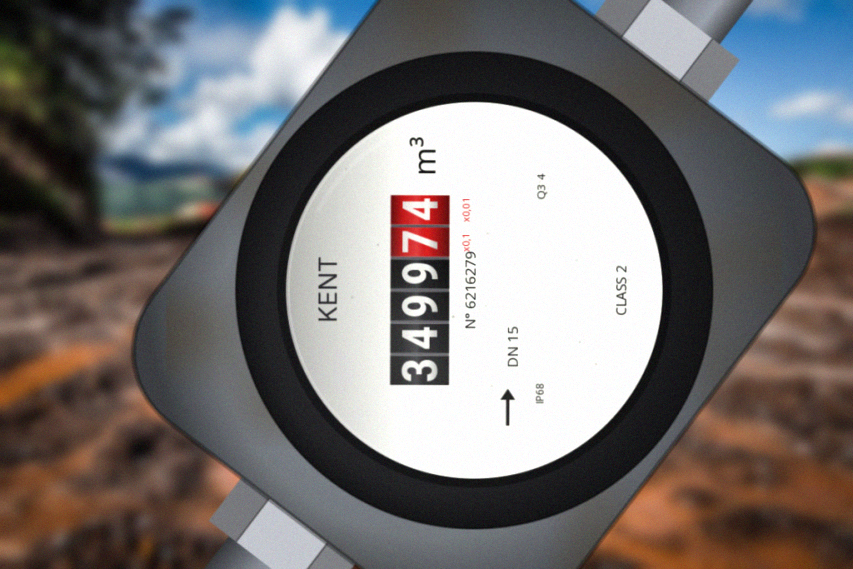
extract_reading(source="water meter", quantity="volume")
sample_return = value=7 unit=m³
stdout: value=3499.74 unit=m³
